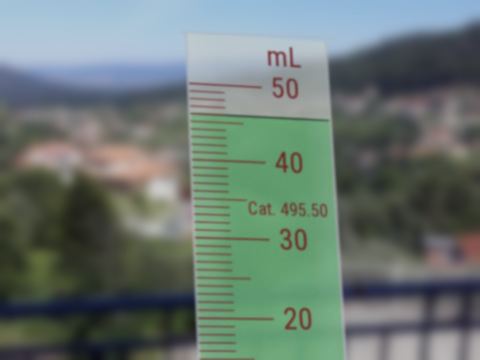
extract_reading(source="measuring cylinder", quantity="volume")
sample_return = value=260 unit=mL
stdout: value=46 unit=mL
